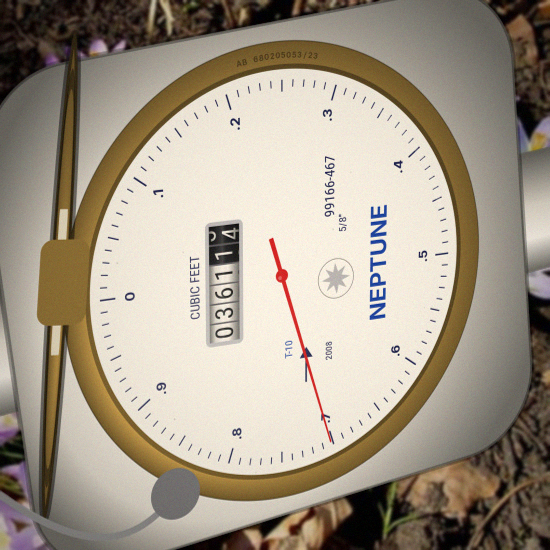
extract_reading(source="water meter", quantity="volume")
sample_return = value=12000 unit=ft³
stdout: value=36113.70 unit=ft³
